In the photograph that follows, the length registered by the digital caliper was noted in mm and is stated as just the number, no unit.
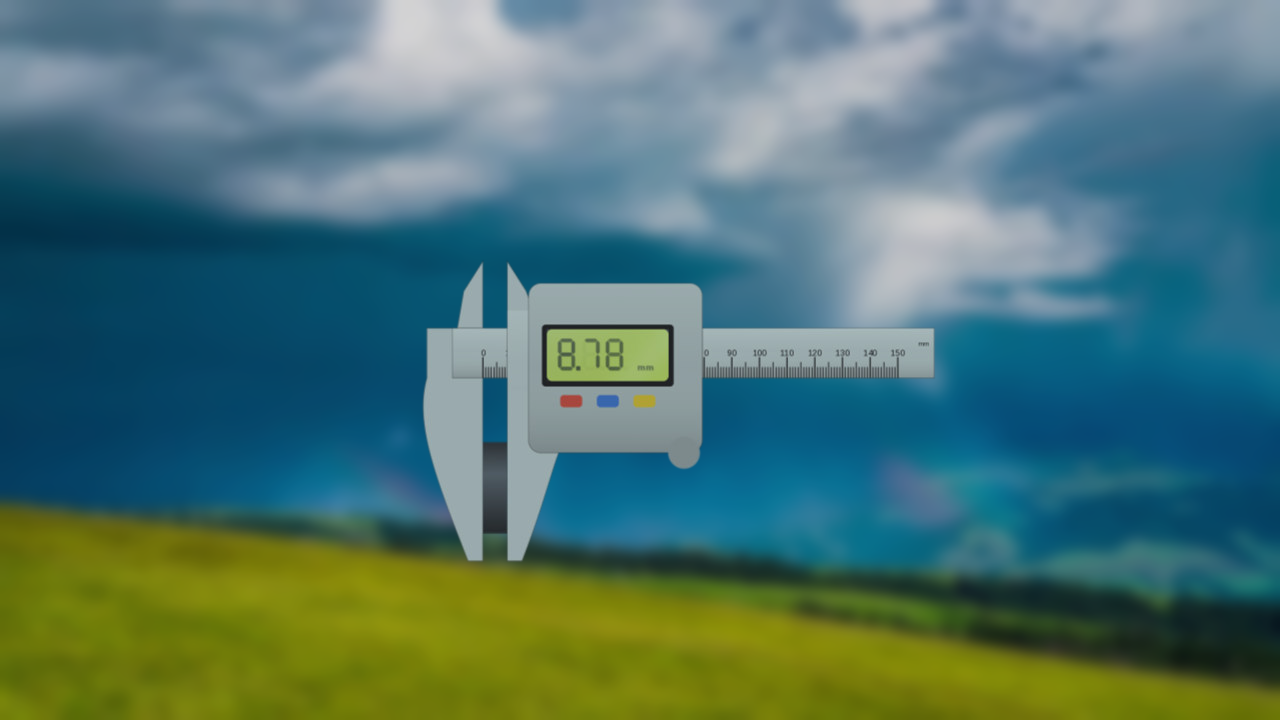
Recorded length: 8.78
